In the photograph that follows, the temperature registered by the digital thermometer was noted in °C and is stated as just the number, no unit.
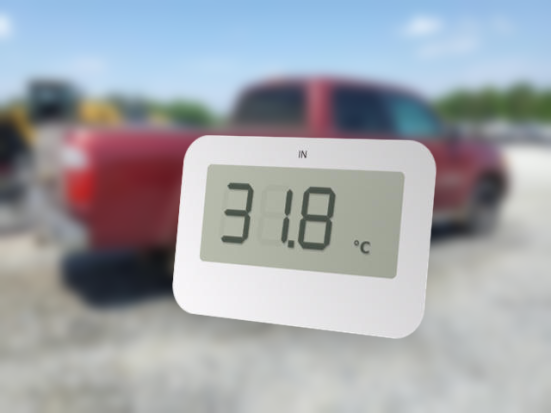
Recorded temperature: 31.8
